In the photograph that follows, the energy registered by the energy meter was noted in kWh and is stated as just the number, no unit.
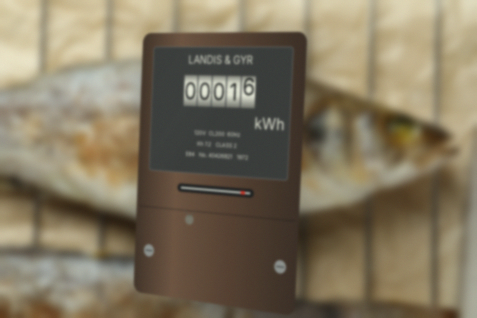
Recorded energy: 16
